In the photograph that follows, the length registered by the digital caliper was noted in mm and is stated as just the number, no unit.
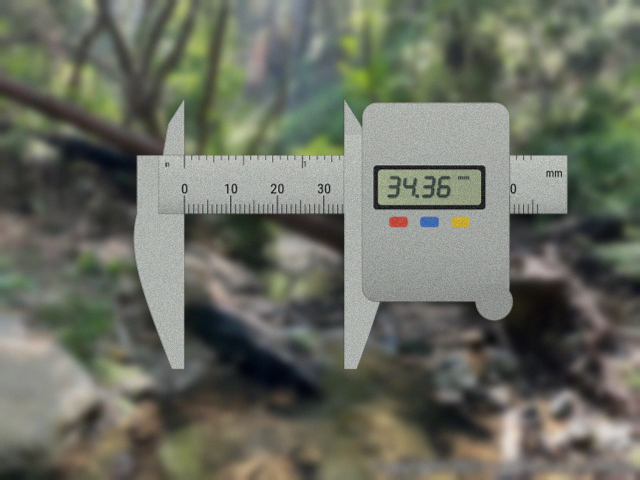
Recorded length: 34.36
